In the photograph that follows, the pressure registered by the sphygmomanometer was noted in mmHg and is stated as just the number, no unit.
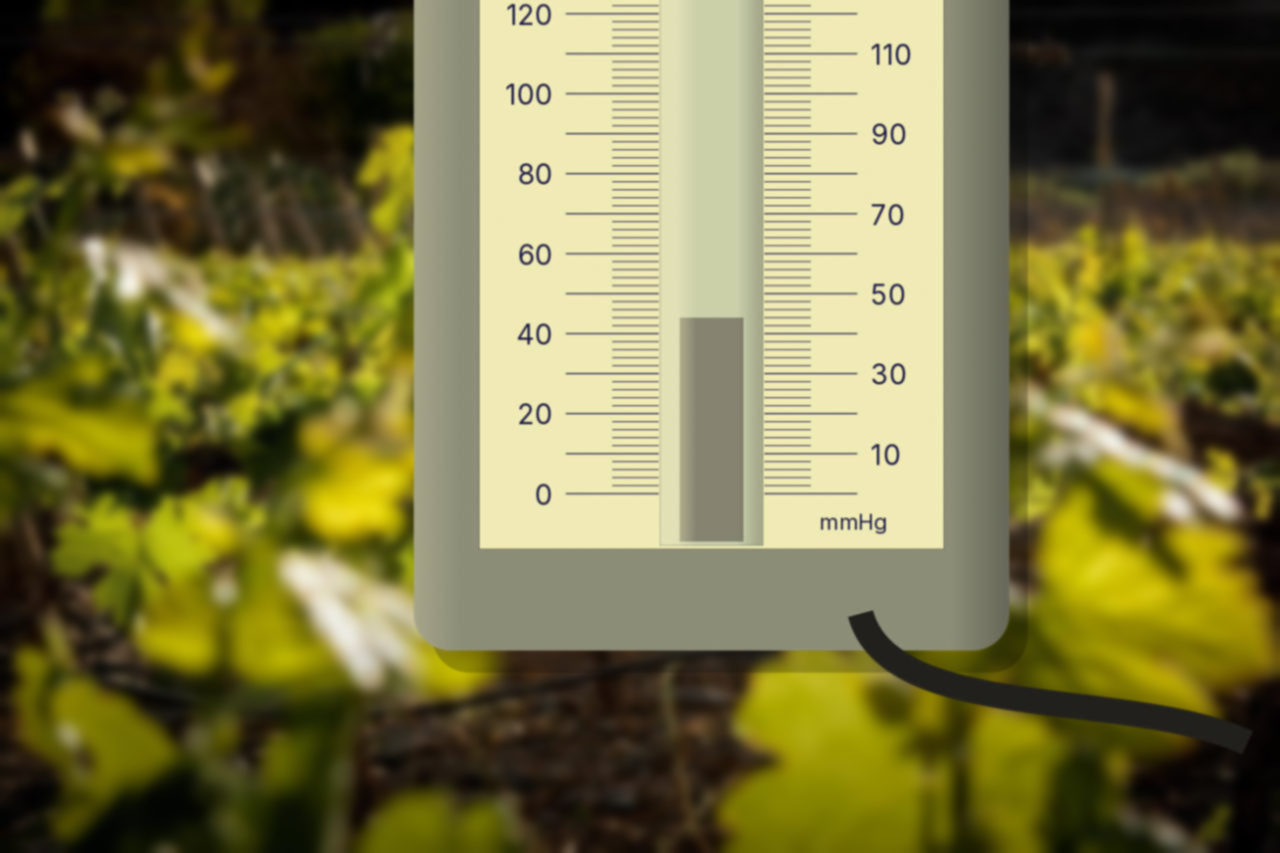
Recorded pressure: 44
